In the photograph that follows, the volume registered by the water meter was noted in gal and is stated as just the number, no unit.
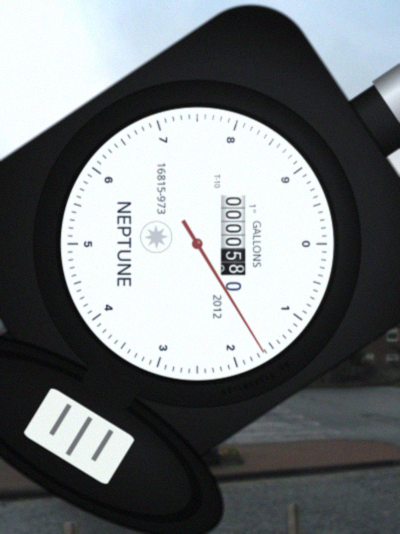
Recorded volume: 581.6
